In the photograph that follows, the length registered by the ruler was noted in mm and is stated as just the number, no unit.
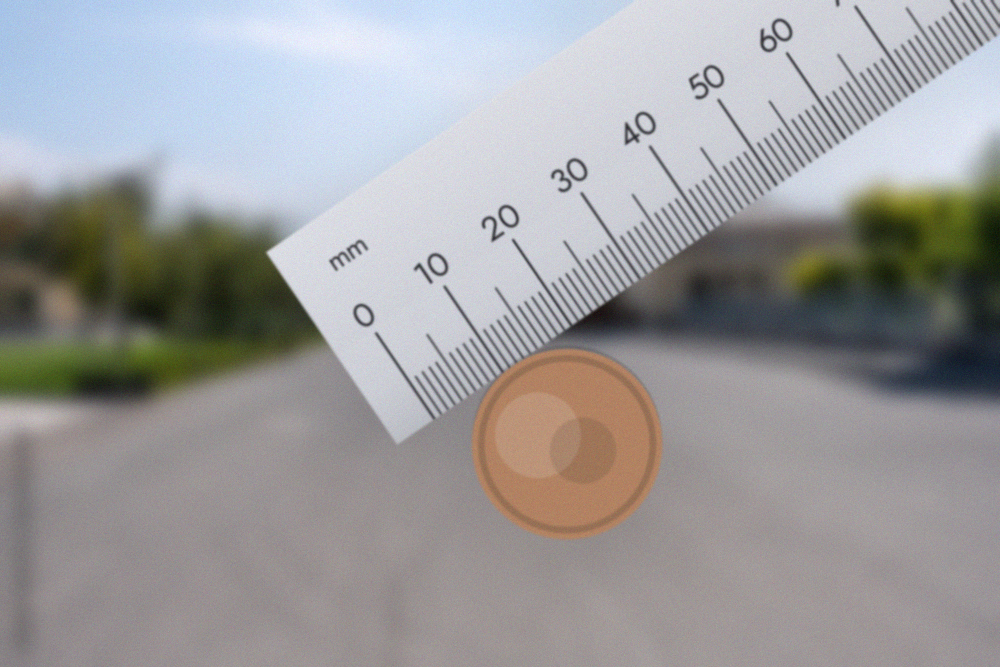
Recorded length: 23
